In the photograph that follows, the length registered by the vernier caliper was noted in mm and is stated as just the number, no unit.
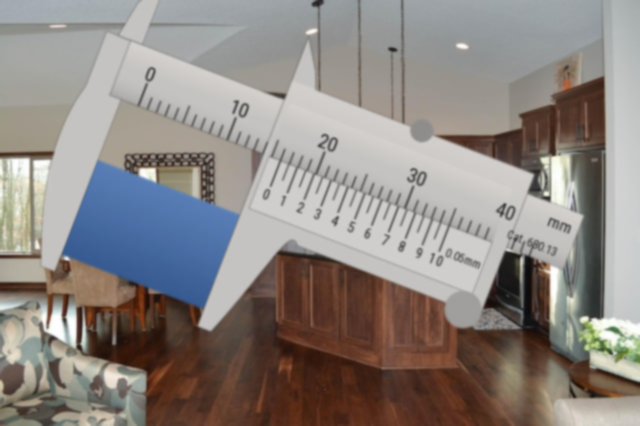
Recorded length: 16.0
